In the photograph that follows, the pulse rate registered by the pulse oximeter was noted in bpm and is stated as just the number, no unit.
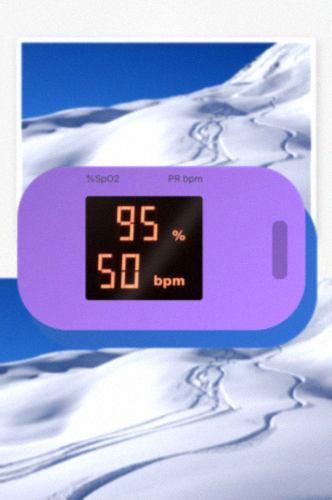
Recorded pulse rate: 50
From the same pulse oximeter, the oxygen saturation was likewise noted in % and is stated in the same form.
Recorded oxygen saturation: 95
